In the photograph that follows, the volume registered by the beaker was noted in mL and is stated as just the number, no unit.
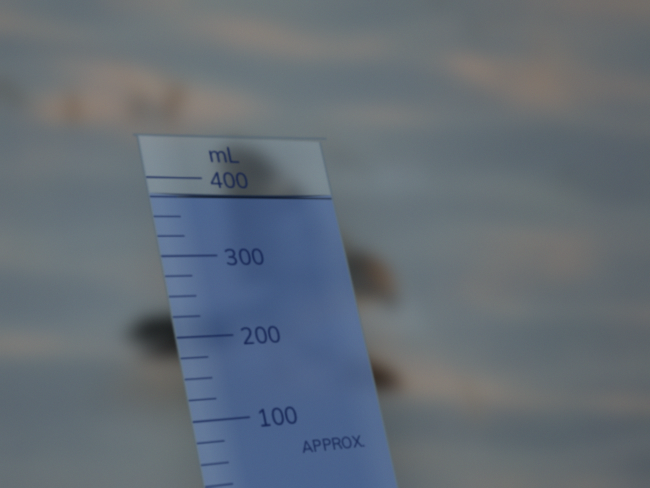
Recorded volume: 375
